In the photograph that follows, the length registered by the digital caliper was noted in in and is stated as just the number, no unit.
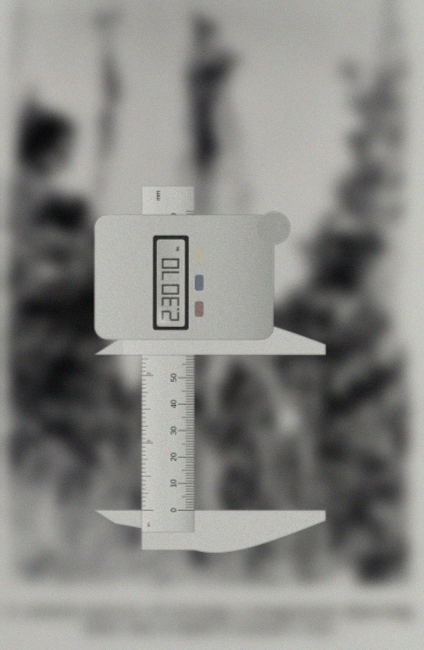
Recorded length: 2.3070
